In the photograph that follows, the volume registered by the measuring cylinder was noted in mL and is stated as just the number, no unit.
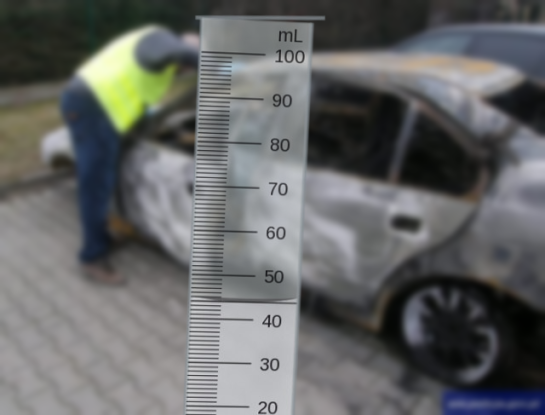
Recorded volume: 44
